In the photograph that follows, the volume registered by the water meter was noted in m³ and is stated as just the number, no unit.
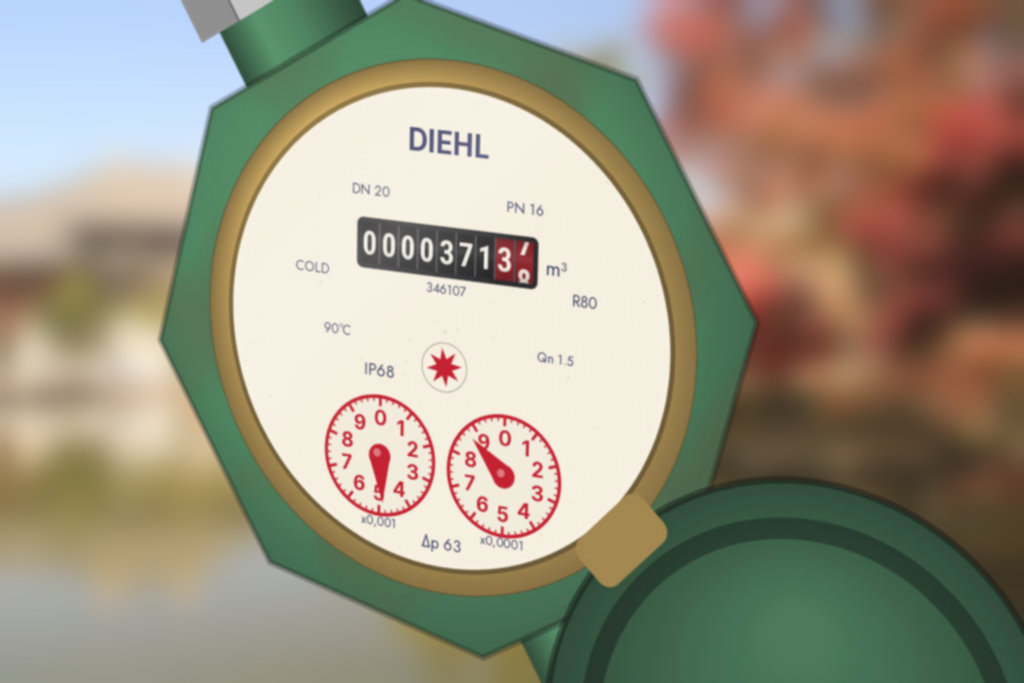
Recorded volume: 371.3748
